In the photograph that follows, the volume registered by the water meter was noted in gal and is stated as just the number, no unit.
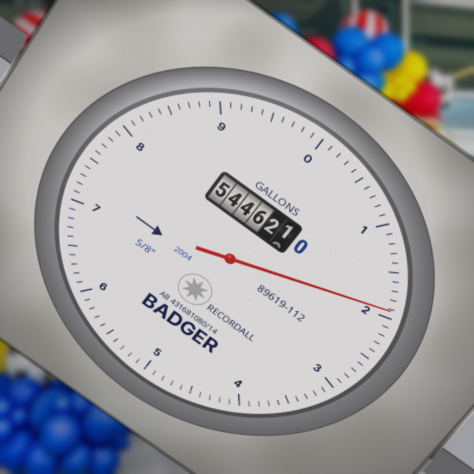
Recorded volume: 5446211.9
